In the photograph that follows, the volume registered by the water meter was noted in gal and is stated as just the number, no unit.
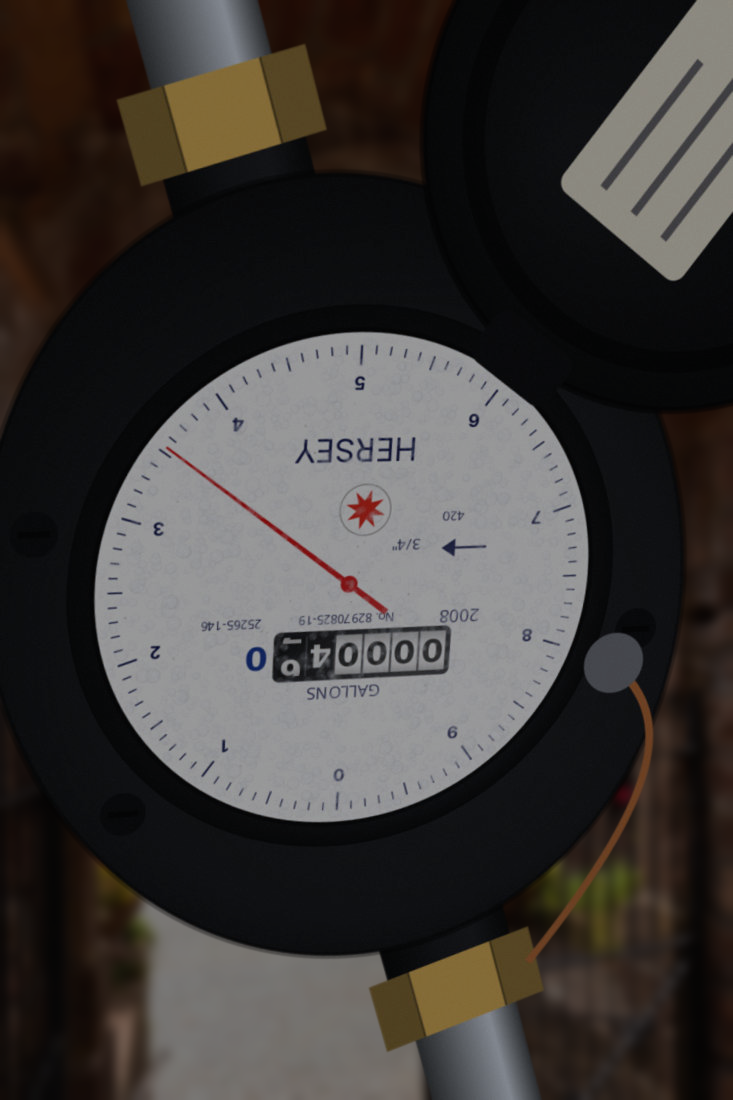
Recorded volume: 463.5
